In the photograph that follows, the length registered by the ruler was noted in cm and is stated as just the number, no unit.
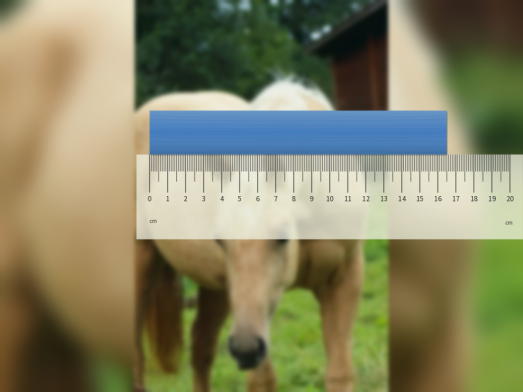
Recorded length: 16.5
